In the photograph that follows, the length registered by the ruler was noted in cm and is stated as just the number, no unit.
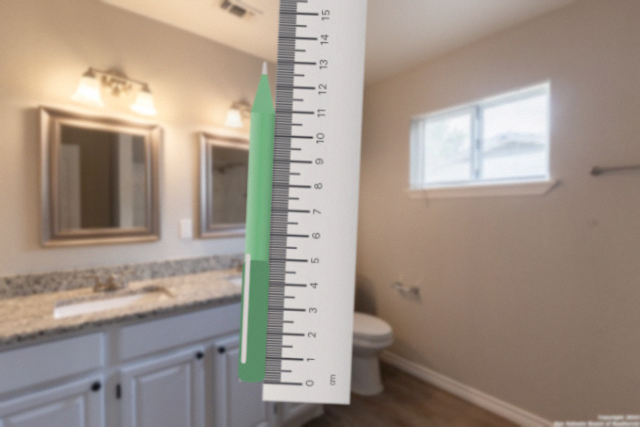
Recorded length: 13
